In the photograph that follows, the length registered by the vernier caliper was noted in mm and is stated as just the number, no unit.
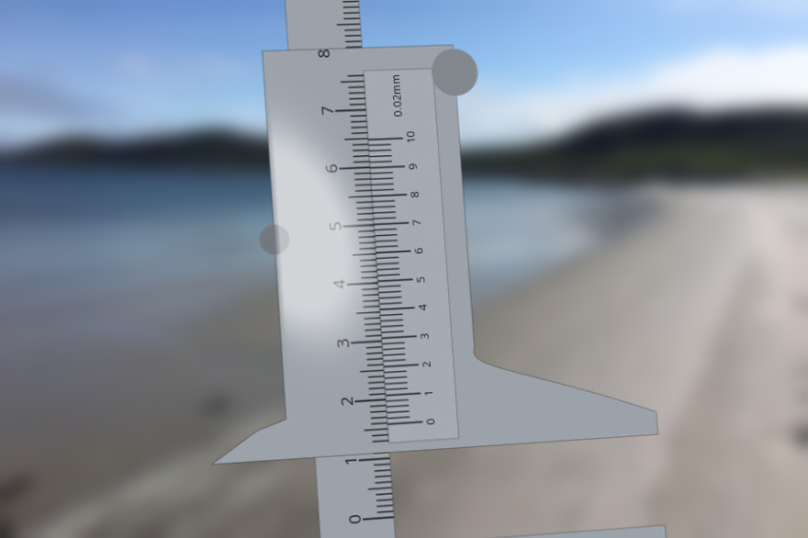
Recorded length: 15.8
